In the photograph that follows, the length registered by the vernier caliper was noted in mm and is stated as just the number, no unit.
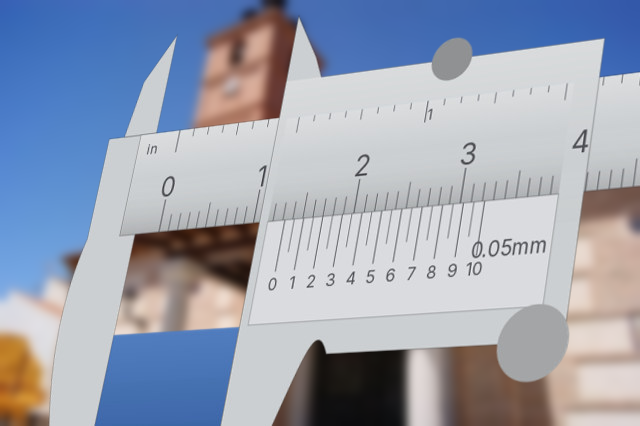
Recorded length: 13.2
